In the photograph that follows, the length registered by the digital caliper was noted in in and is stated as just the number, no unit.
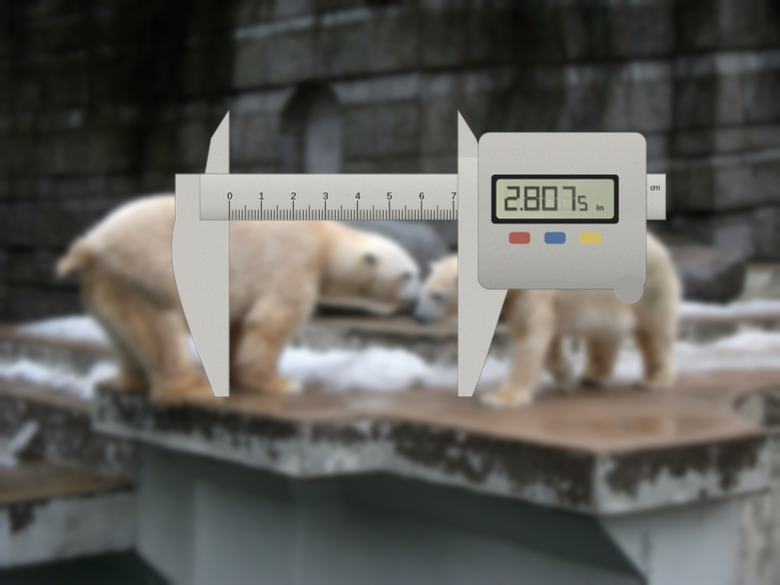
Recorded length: 2.8075
